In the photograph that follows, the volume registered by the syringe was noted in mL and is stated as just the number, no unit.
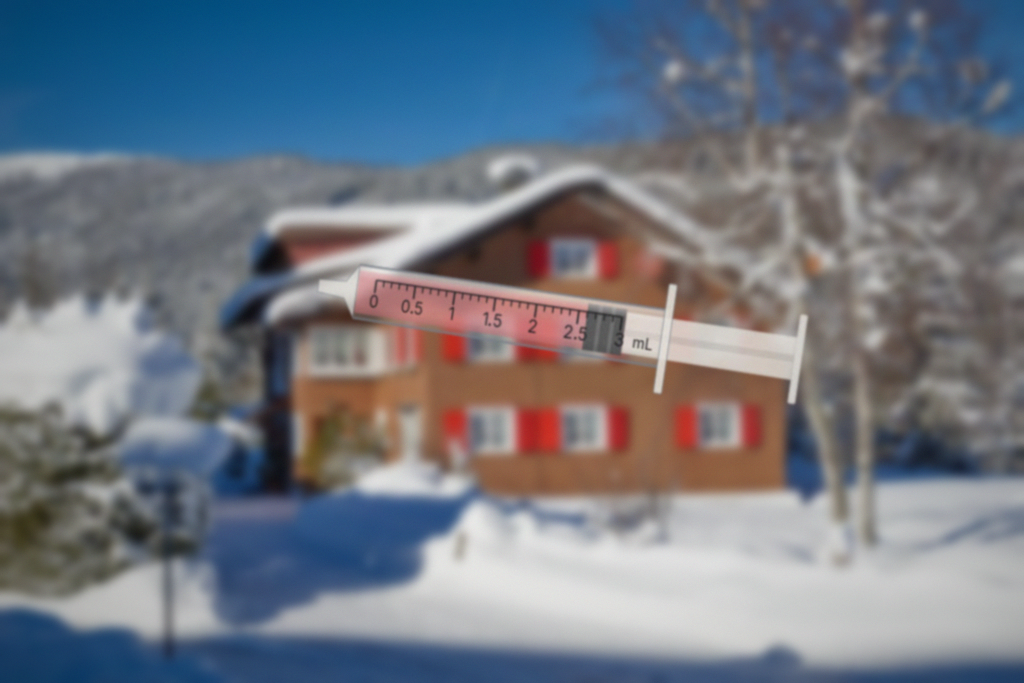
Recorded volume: 2.6
